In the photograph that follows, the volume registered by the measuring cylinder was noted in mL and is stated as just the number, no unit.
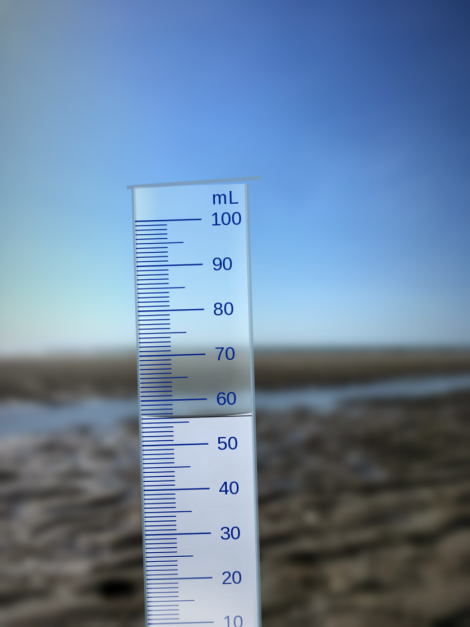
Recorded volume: 56
